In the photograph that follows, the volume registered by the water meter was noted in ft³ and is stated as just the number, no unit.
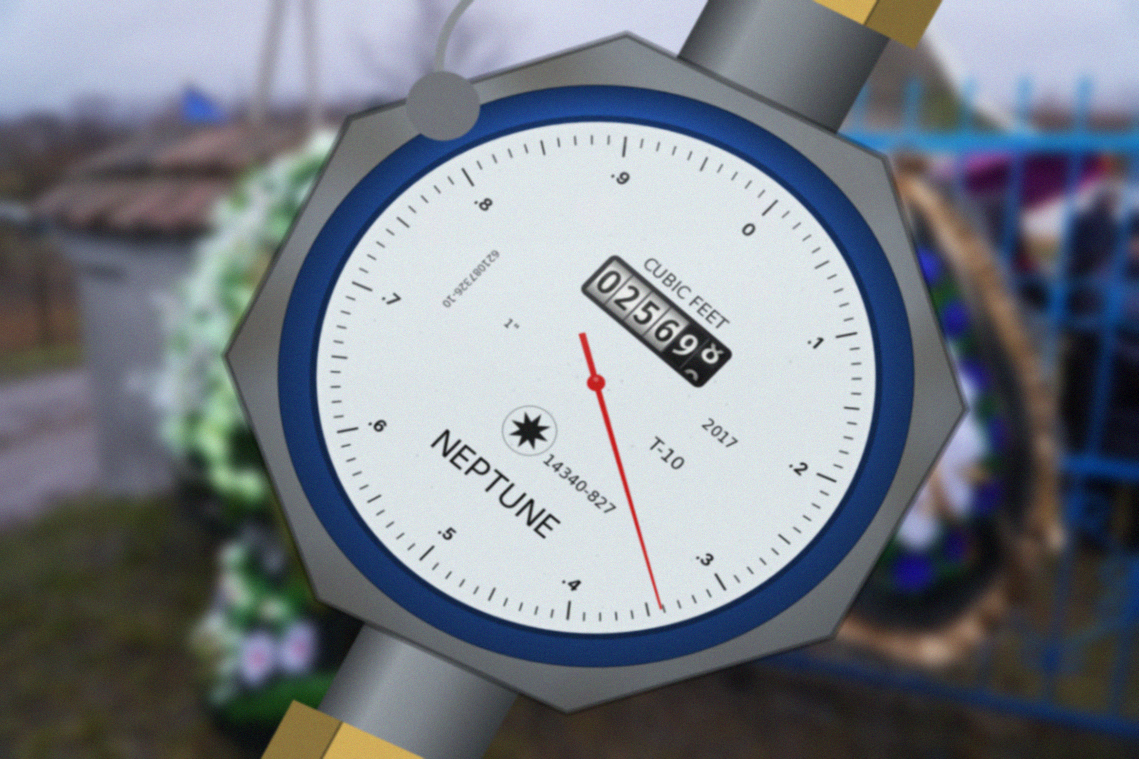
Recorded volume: 25698.34
